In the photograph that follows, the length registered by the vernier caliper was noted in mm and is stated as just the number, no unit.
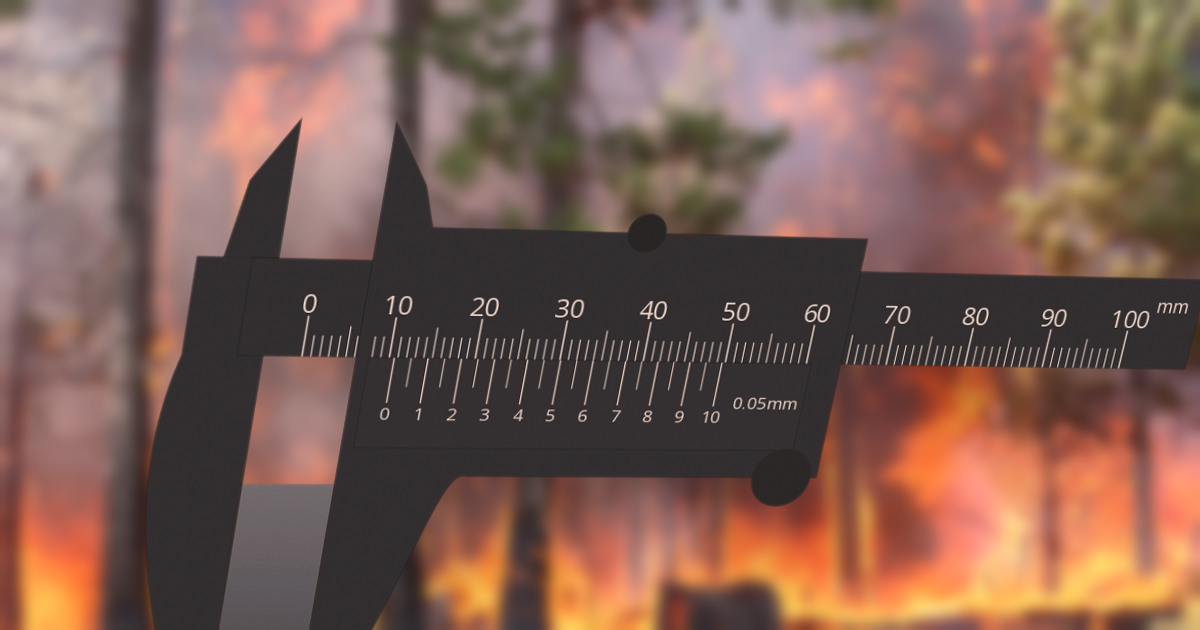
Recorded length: 10.6
